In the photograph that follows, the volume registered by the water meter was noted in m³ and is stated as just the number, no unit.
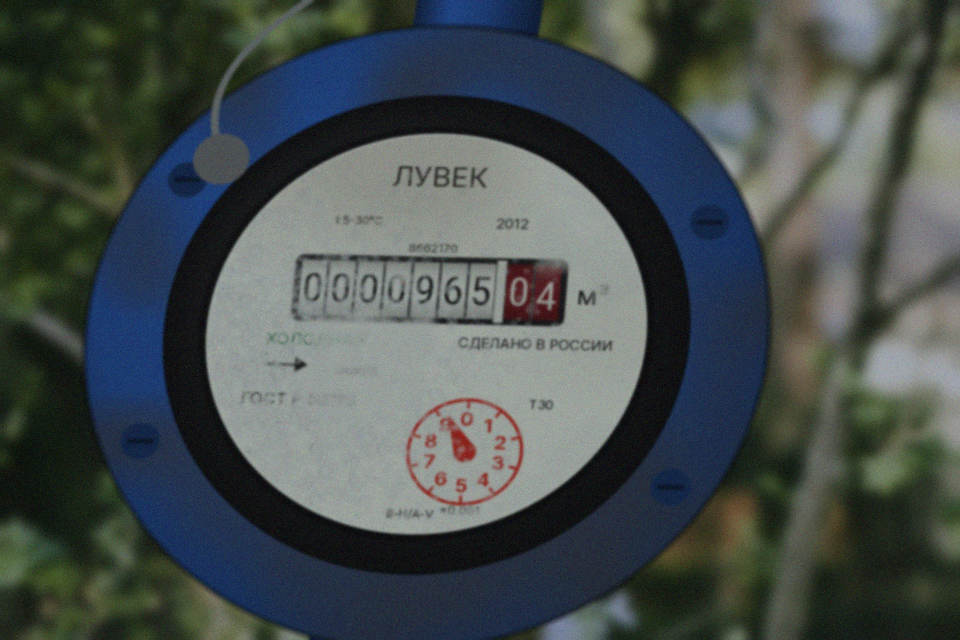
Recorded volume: 965.039
